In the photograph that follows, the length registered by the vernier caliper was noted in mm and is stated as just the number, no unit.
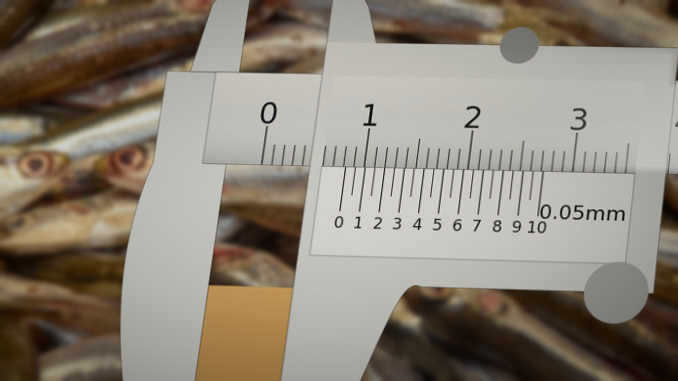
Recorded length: 8.2
